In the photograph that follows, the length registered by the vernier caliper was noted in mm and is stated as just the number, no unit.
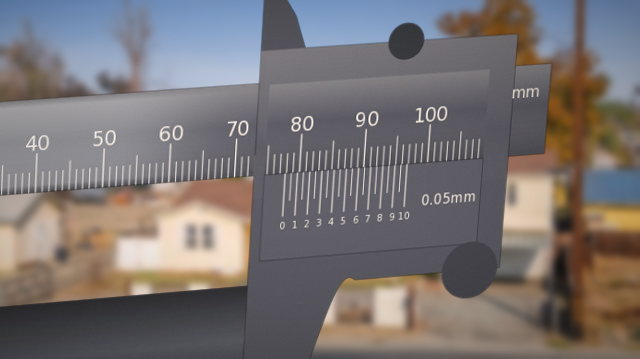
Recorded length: 77.8
